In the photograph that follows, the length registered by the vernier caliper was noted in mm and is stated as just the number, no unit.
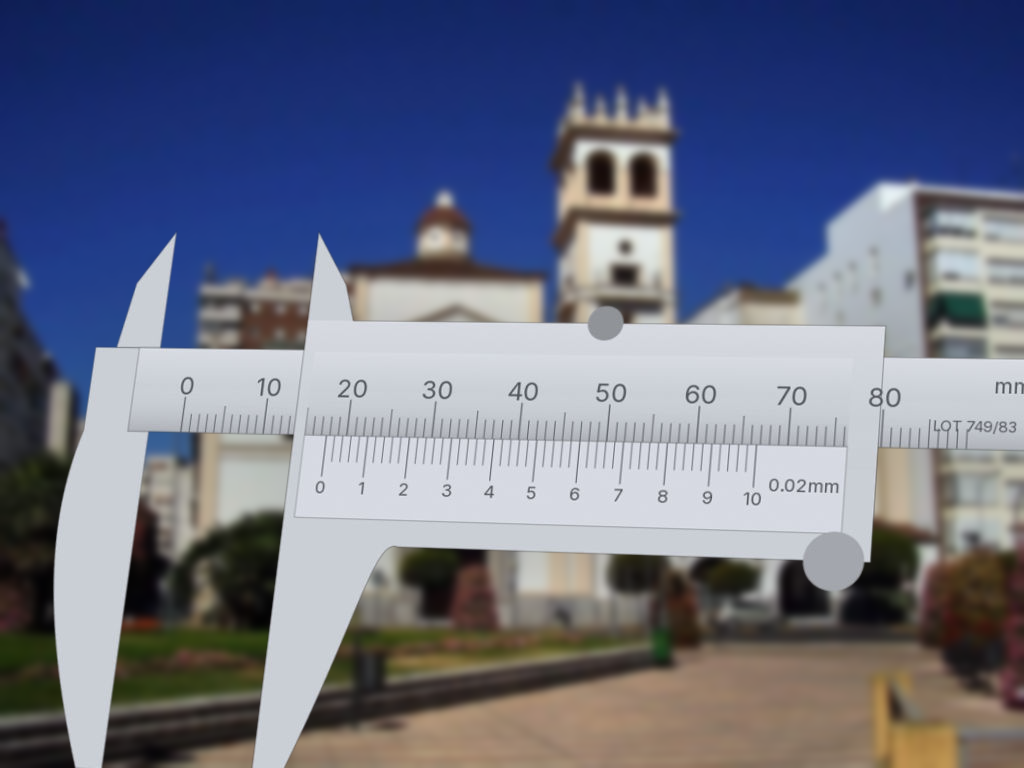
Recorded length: 17.6
